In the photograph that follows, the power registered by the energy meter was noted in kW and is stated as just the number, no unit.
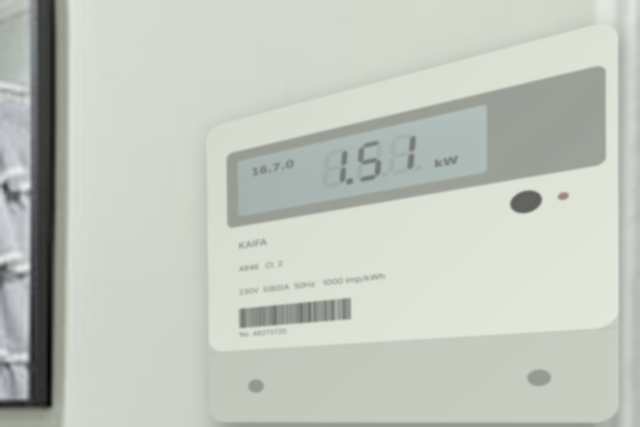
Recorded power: 1.51
